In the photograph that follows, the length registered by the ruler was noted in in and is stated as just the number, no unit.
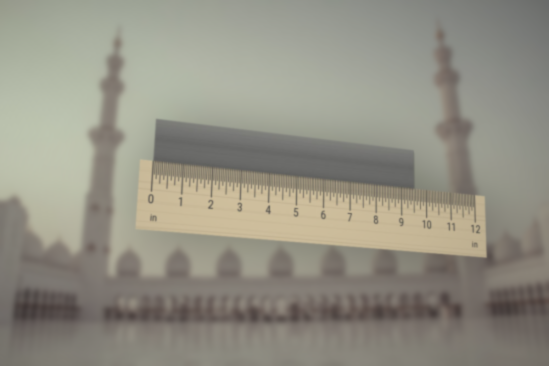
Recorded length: 9.5
